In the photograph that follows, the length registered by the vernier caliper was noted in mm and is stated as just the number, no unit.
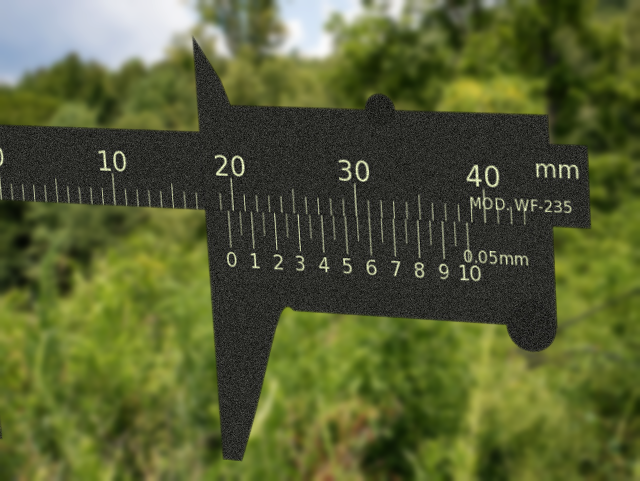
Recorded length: 19.6
